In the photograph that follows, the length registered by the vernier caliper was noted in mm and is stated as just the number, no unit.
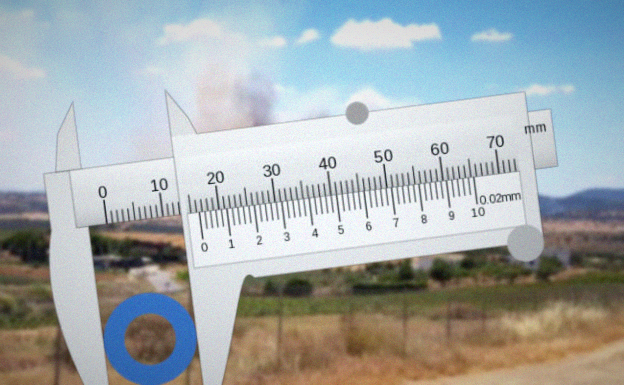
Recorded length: 16.5
